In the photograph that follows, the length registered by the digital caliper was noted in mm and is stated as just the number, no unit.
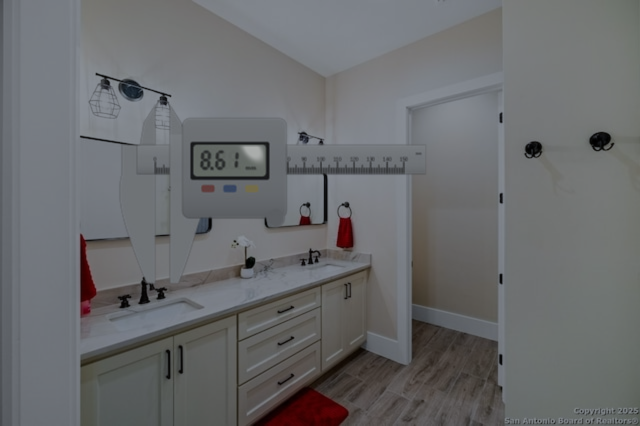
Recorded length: 8.61
